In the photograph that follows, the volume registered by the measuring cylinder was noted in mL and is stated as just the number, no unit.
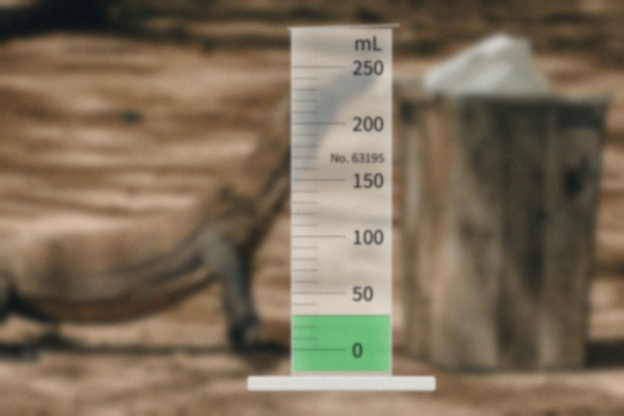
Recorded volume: 30
